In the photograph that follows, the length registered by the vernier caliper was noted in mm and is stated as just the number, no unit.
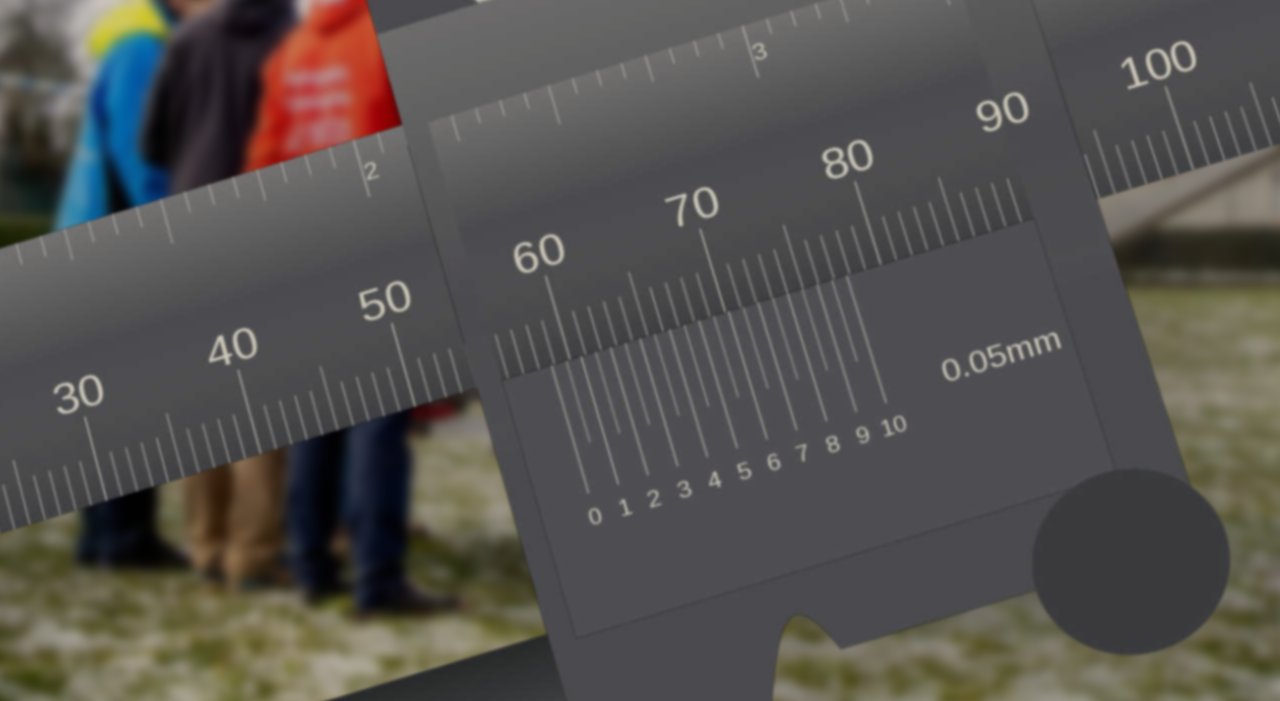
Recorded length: 58.8
